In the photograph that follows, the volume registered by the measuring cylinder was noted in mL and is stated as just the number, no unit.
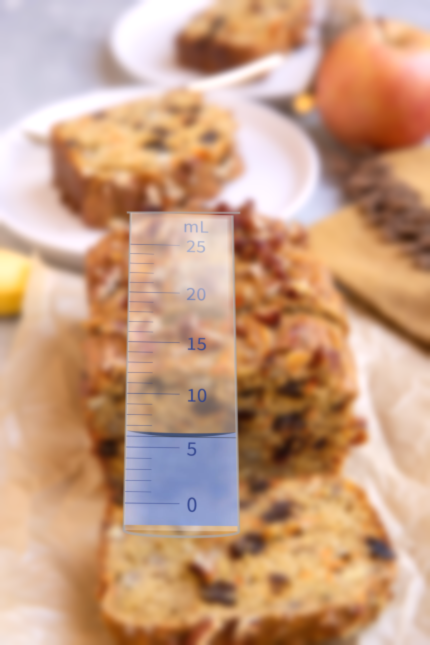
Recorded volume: 6
